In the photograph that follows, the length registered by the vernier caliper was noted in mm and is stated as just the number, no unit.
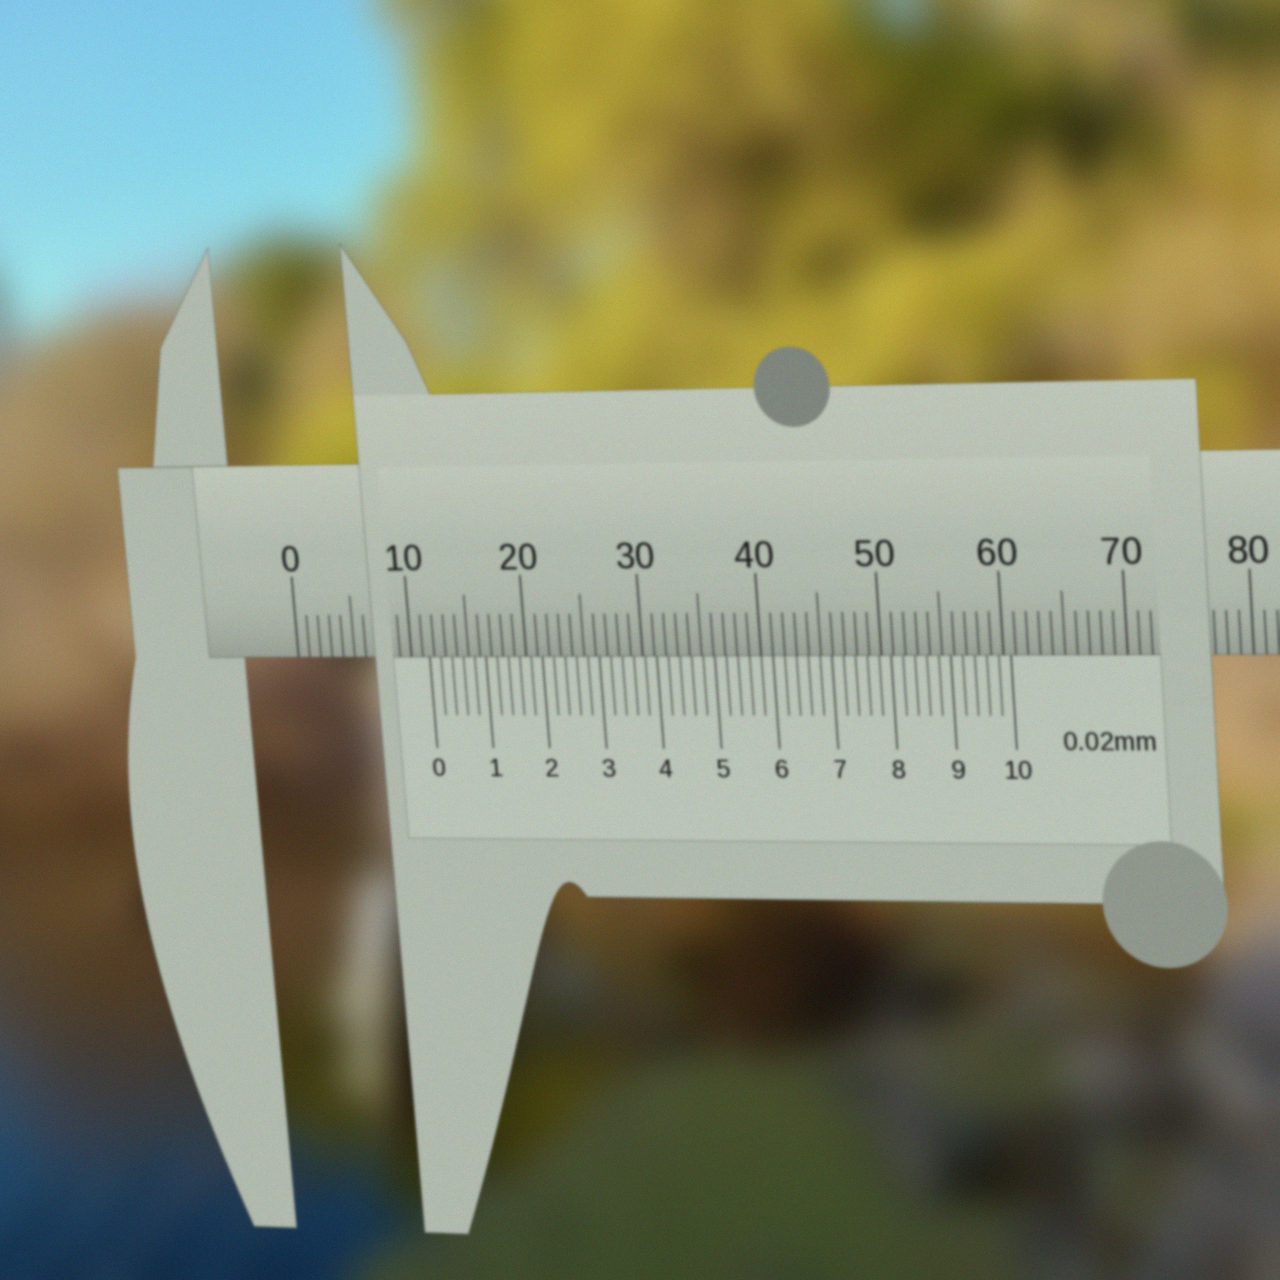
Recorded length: 11.6
